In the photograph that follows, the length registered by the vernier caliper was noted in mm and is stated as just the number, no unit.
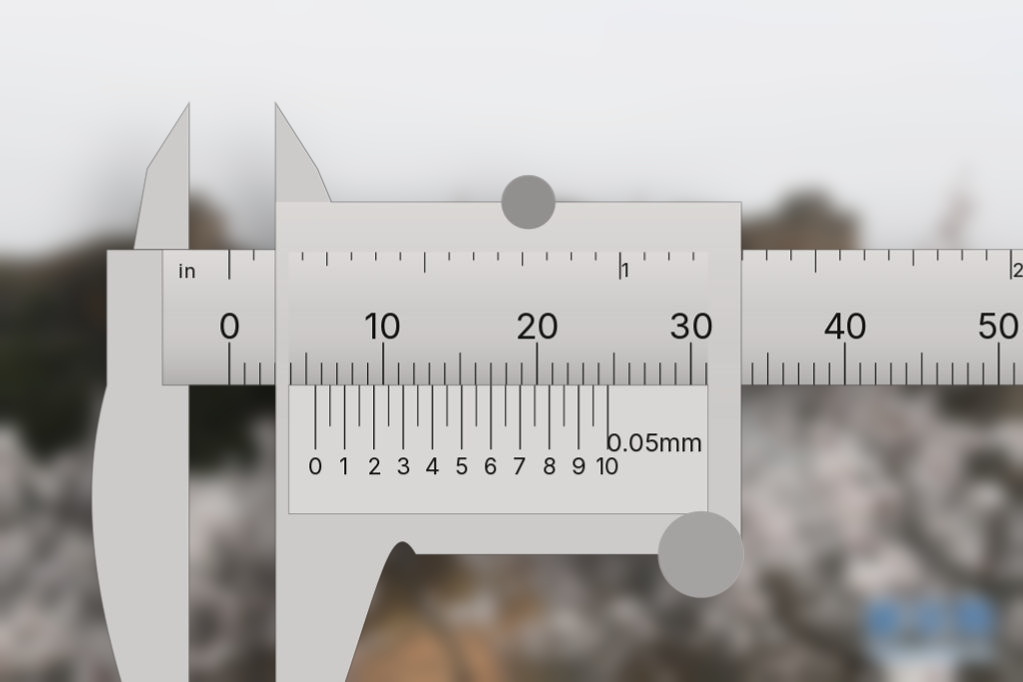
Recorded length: 5.6
